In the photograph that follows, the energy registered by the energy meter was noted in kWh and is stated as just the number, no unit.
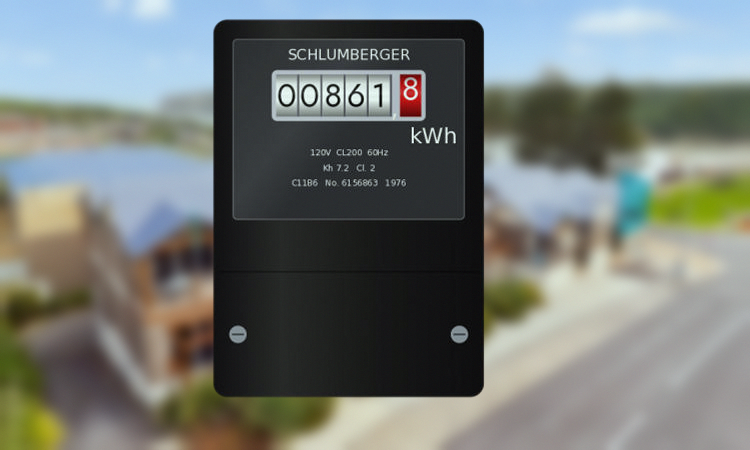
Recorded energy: 861.8
